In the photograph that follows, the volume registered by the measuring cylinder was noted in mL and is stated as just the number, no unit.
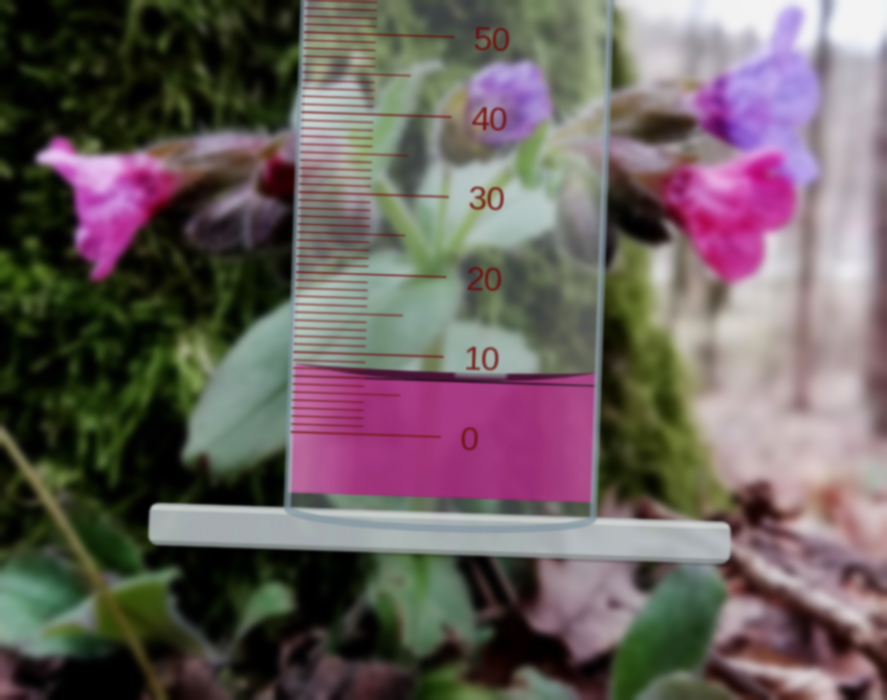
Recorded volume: 7
